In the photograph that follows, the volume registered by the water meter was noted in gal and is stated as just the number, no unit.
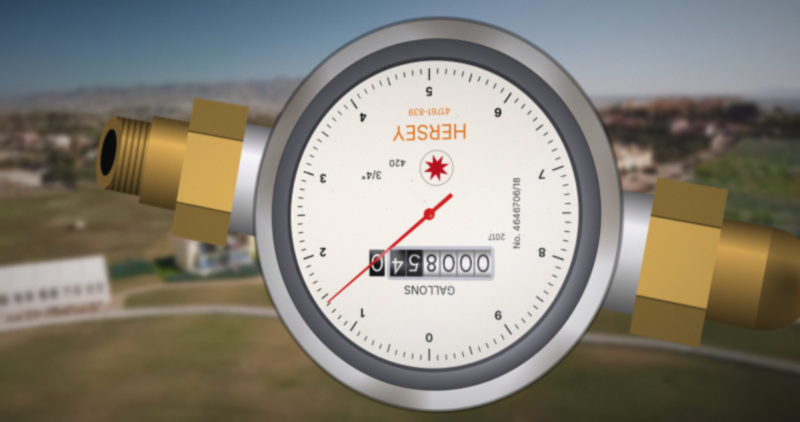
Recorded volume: 8541.4
